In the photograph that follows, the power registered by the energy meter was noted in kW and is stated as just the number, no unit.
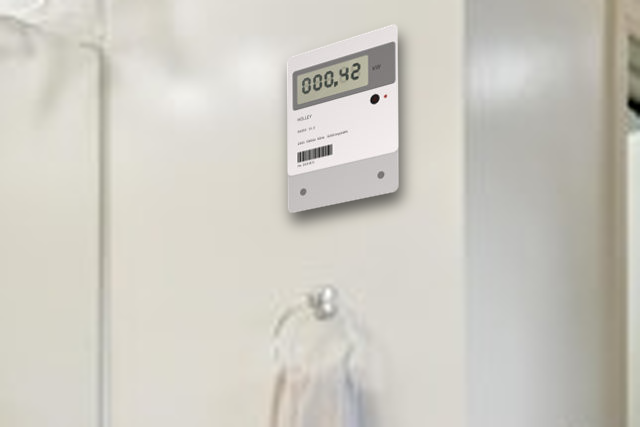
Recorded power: 0.42
